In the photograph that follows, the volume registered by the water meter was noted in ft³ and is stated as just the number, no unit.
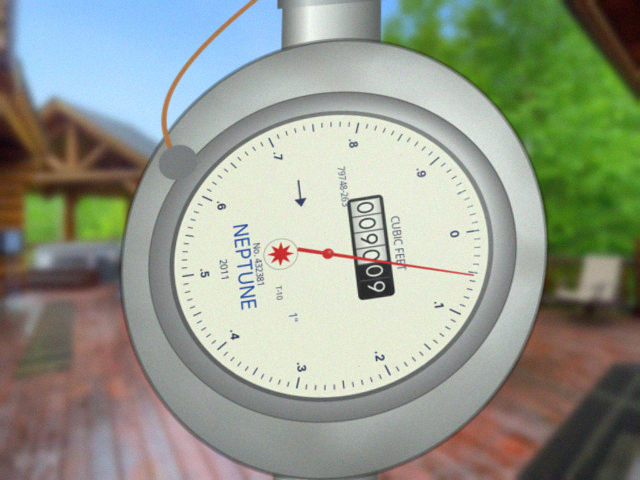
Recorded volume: 9009.05
